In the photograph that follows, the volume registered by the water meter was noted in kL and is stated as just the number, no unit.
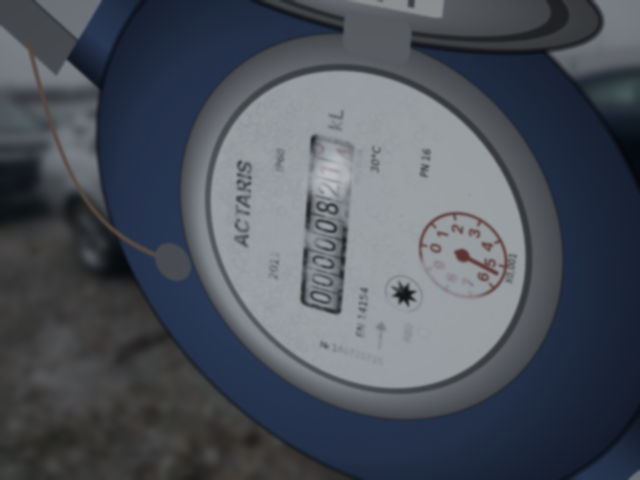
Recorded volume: 82.135
